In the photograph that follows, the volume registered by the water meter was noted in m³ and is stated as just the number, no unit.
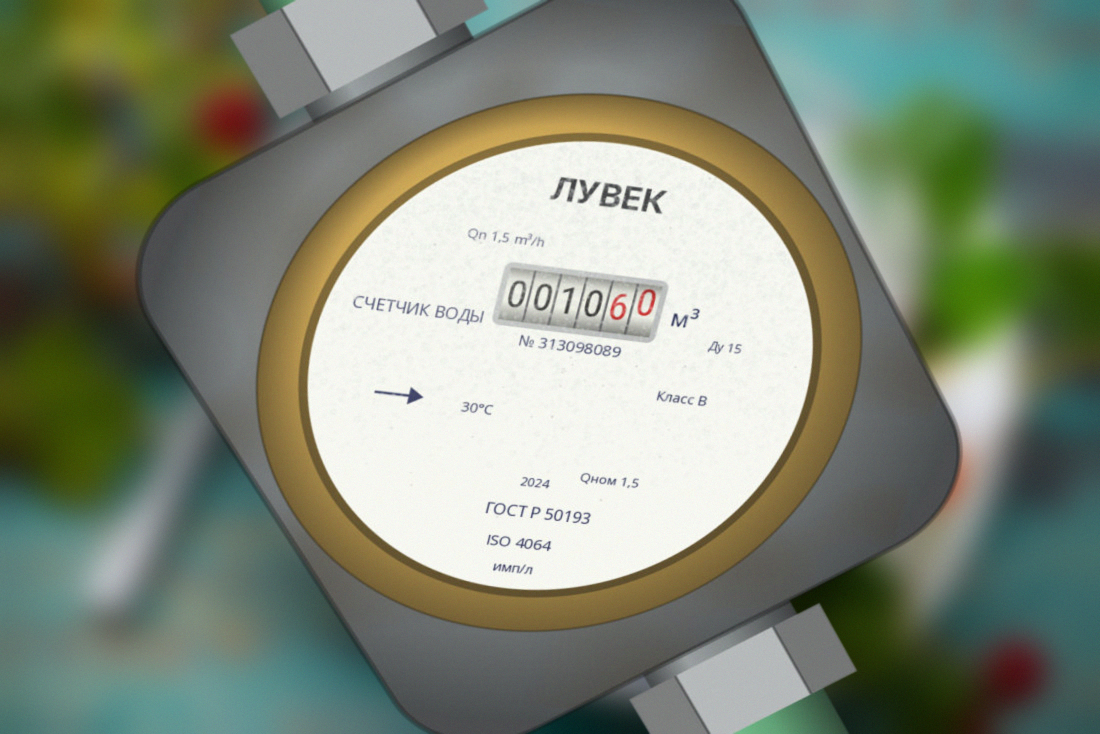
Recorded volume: 10.60
